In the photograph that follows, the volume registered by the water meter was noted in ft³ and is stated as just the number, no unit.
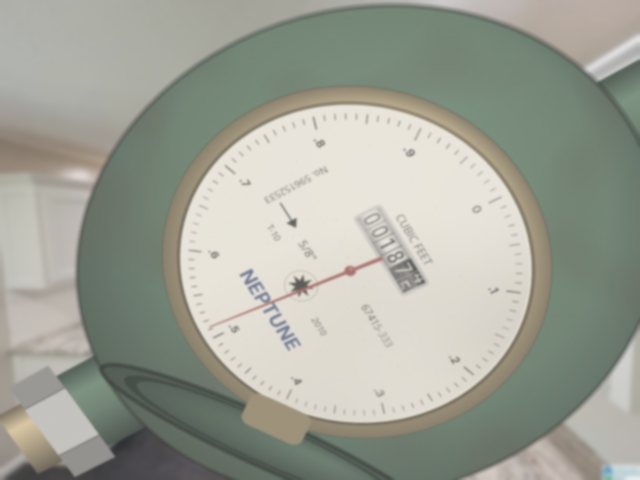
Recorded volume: 1874.51
